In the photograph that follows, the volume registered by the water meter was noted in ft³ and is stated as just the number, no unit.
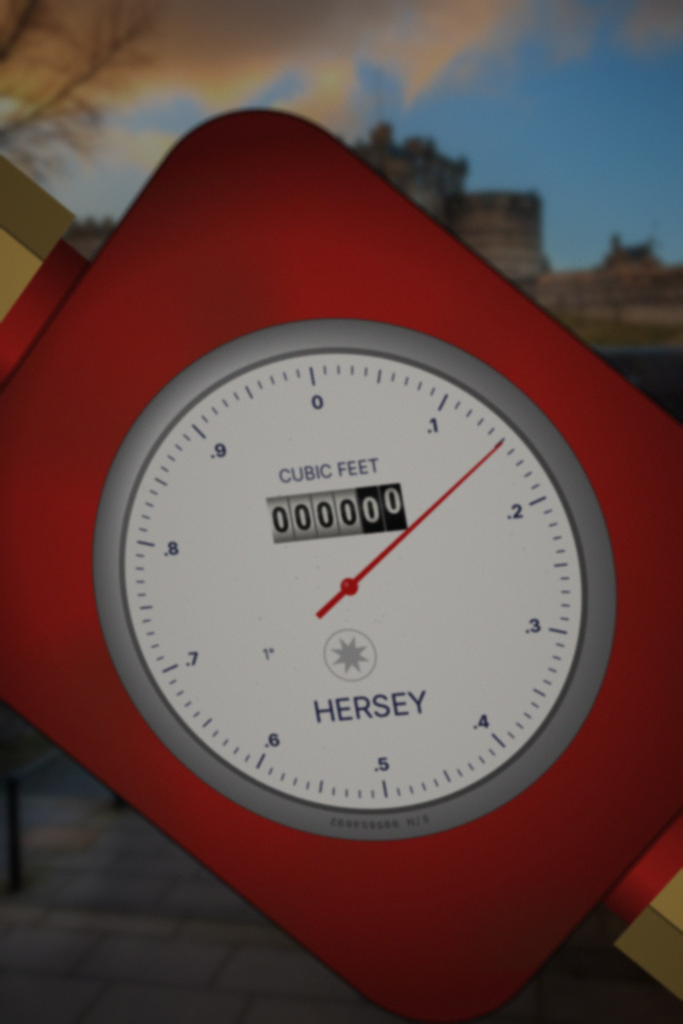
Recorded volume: 0.15
